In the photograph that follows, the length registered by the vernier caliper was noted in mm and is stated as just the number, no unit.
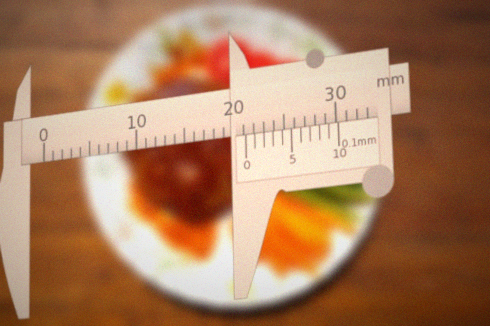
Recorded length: 21.2
